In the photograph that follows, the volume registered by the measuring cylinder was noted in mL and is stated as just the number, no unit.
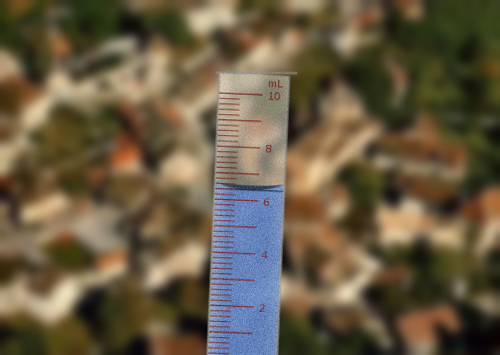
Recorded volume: 6.4
